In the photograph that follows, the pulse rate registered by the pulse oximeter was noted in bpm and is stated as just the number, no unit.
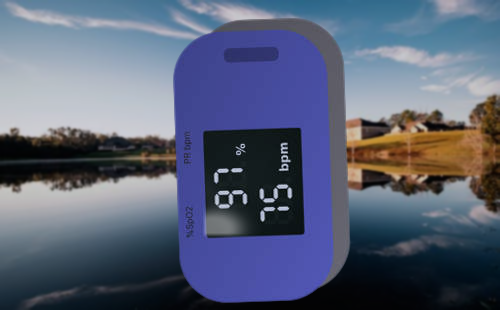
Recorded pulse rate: 75
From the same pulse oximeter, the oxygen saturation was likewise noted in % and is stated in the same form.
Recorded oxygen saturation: 97
